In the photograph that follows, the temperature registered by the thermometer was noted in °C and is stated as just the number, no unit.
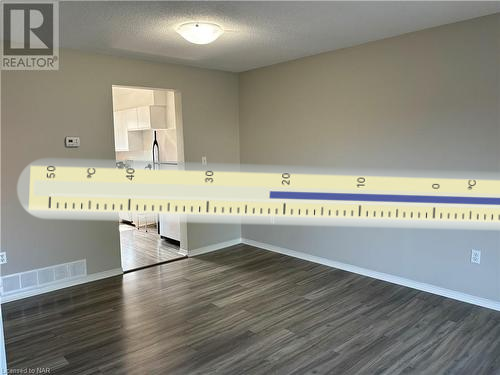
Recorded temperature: 22
